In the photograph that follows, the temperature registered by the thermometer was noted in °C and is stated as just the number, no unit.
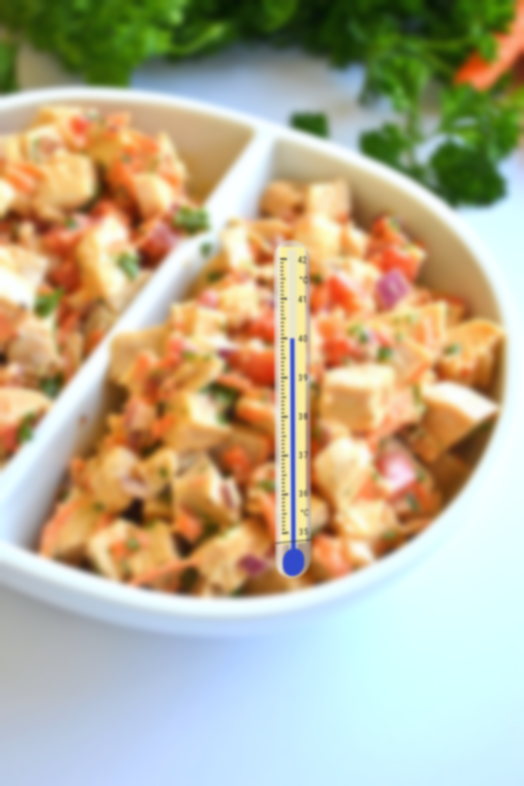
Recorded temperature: 40
